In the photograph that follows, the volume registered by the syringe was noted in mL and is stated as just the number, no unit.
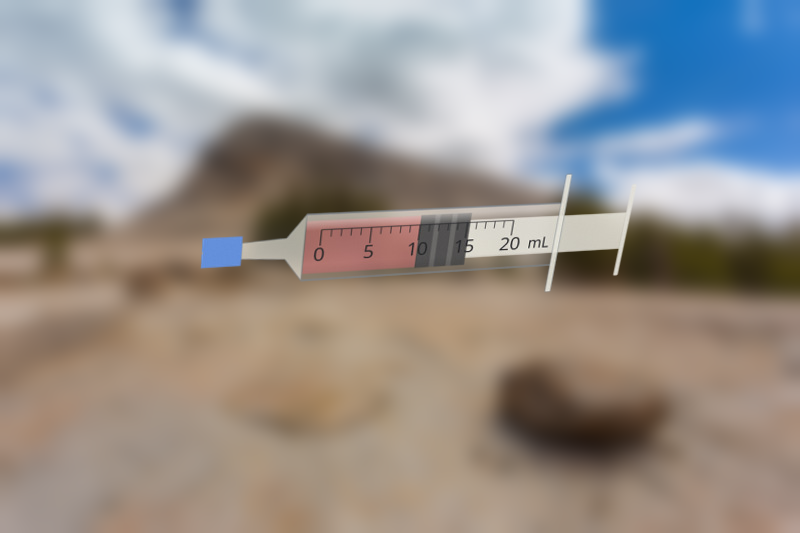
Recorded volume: 10
